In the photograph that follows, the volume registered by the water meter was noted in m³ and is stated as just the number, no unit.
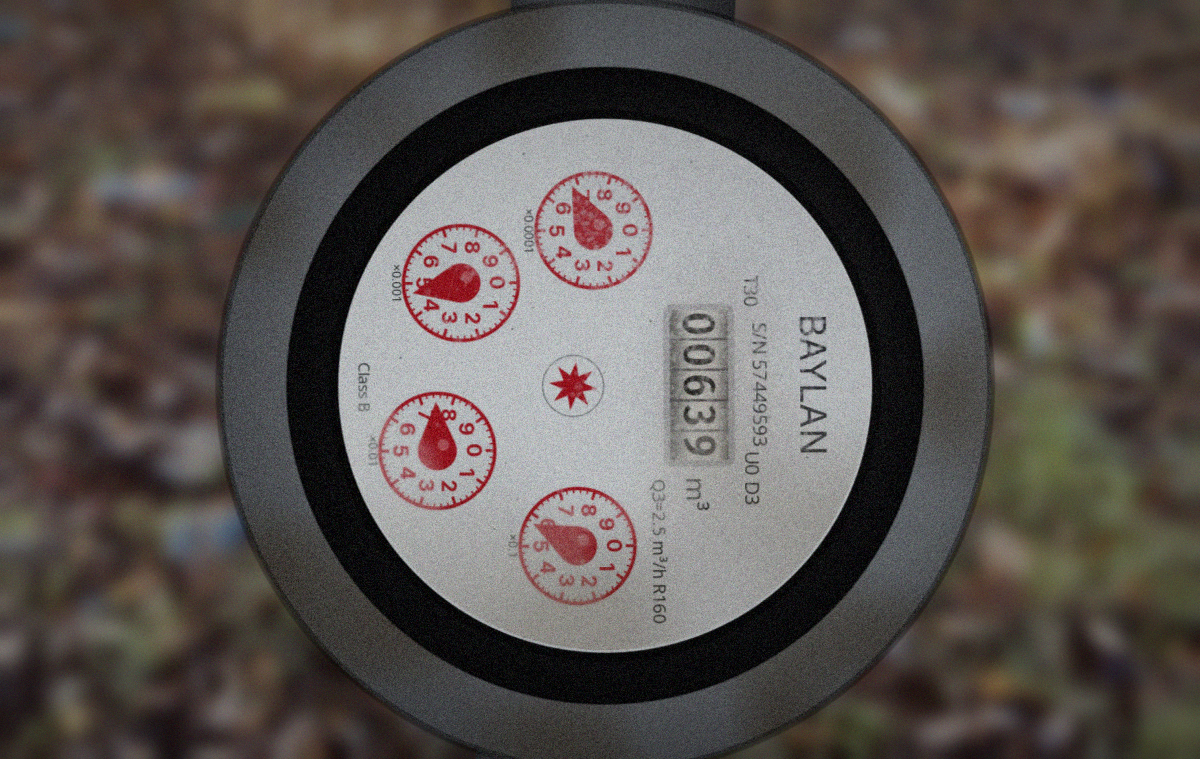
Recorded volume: 639.5746
